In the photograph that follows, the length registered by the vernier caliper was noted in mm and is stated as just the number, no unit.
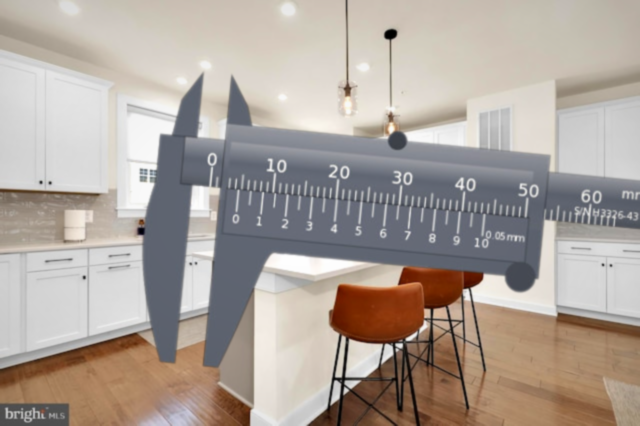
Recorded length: 4.5
